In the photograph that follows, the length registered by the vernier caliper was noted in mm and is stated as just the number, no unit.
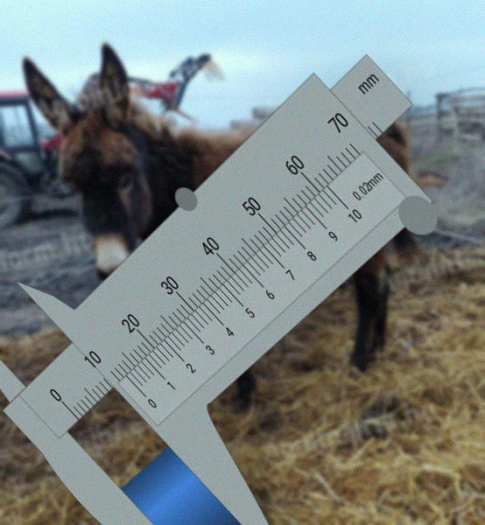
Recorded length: 12.6
